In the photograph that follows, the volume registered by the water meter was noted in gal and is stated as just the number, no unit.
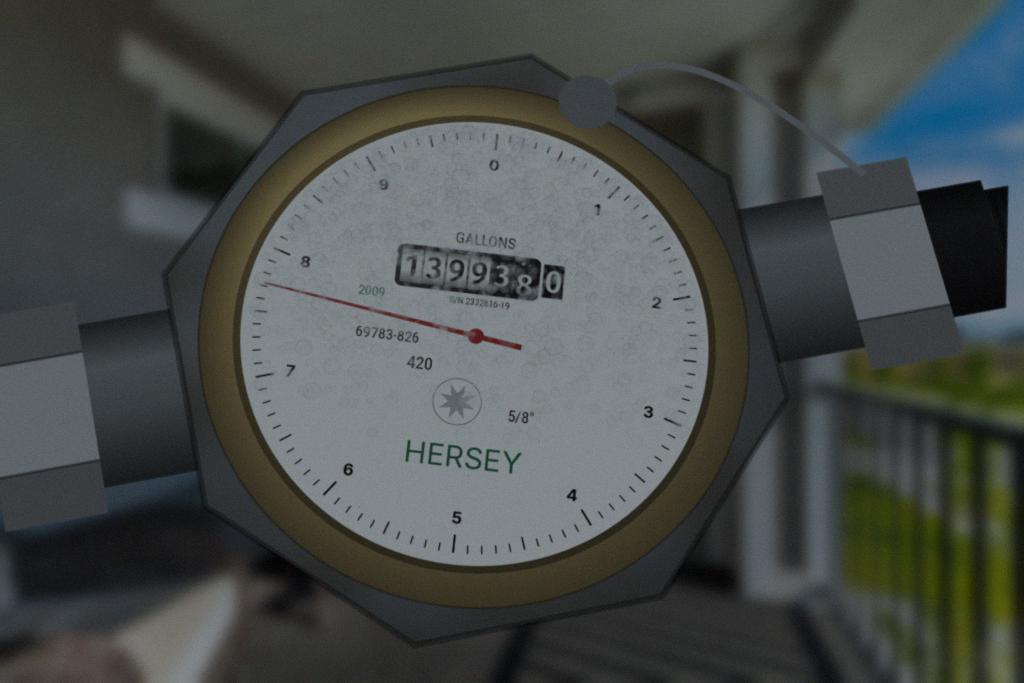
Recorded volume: 1399377.7
